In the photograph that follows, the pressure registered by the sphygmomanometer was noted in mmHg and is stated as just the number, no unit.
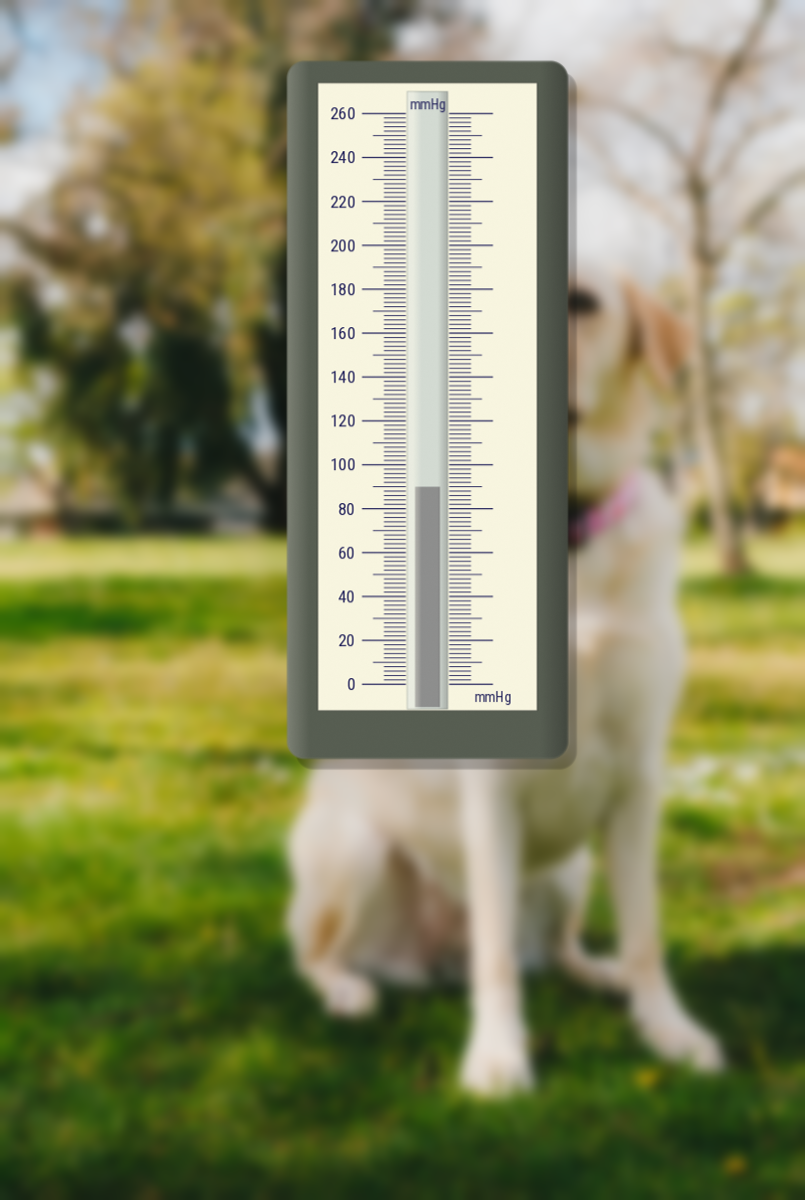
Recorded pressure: 90
